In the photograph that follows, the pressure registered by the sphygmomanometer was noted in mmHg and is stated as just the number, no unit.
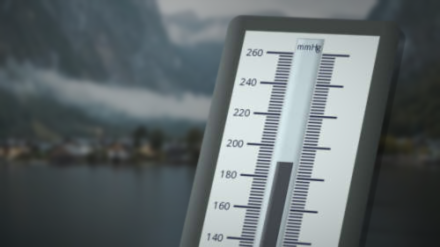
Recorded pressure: 190
